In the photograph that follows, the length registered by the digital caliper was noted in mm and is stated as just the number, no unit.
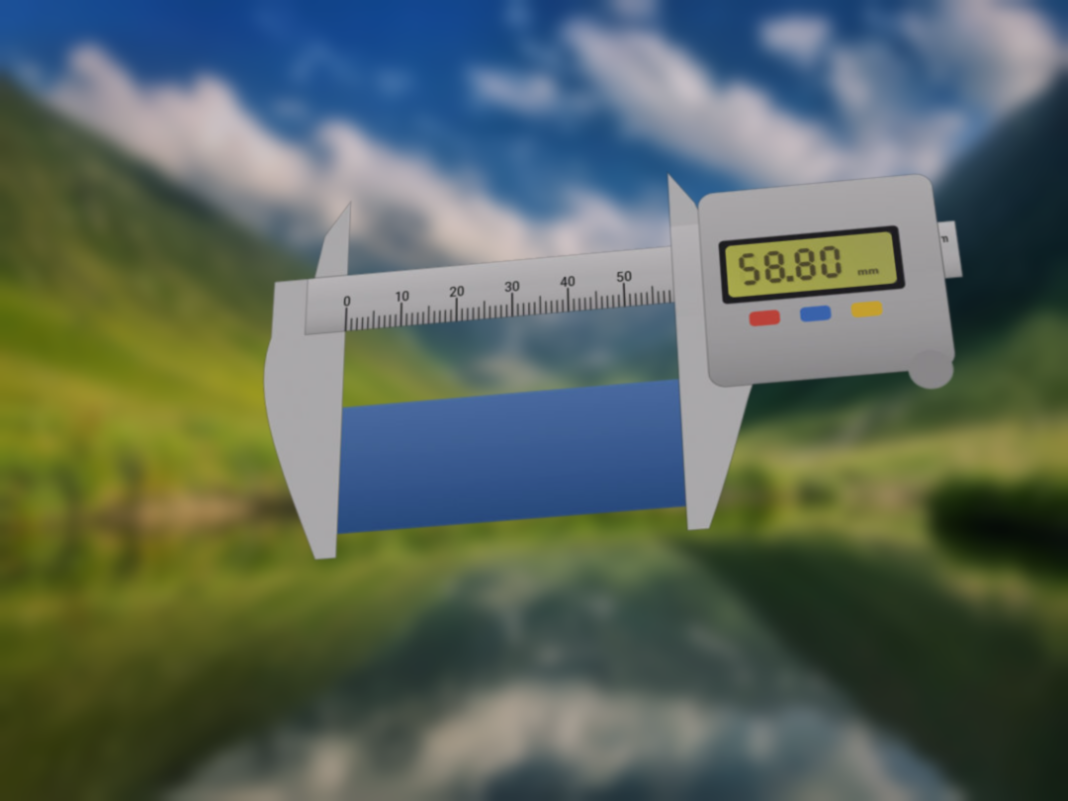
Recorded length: 58.80
